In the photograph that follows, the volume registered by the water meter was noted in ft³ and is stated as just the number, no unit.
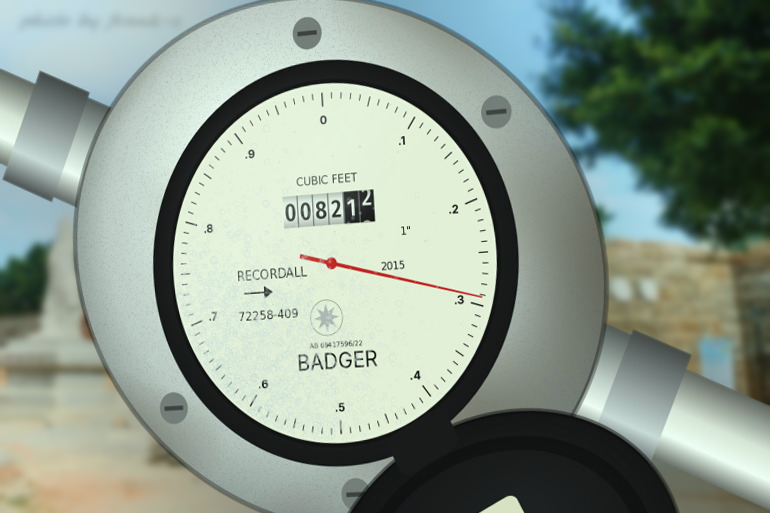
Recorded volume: 8212.29
